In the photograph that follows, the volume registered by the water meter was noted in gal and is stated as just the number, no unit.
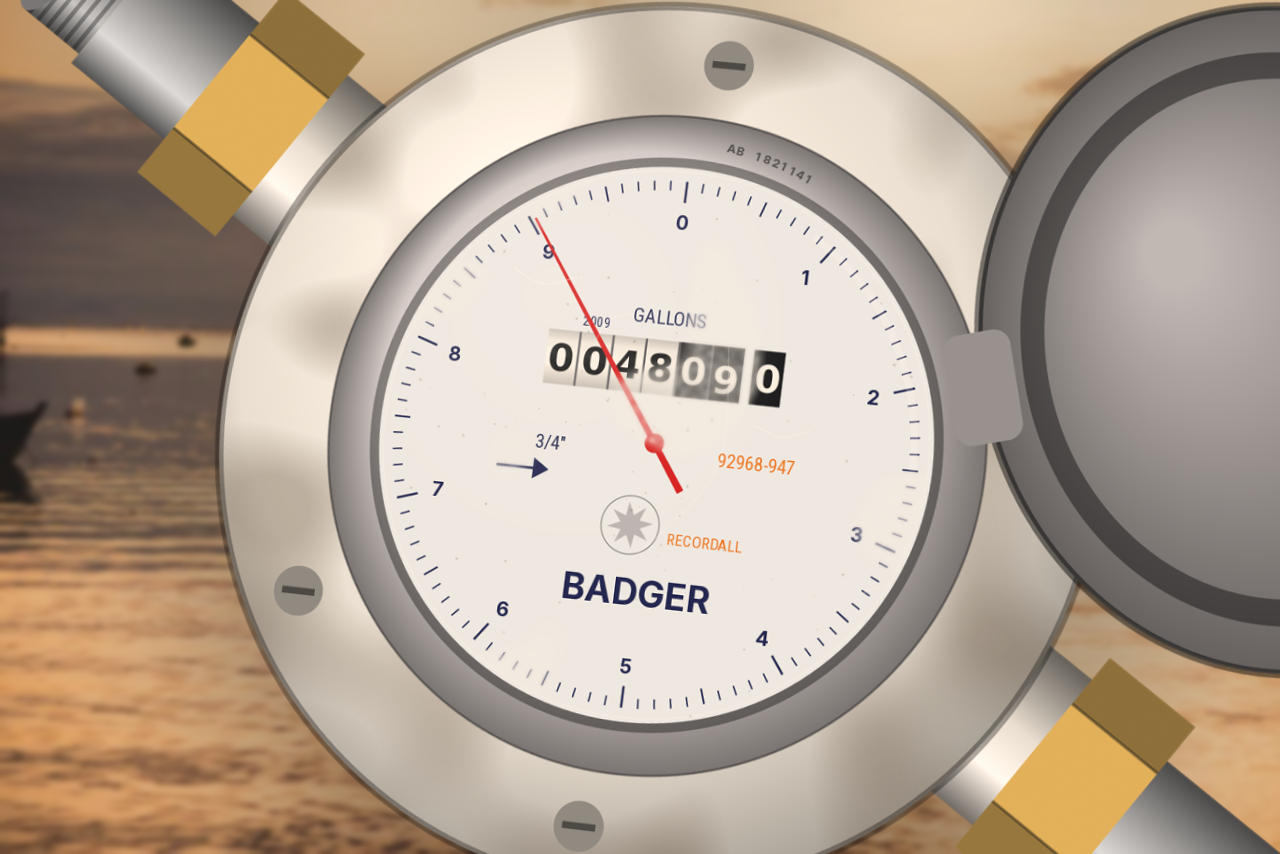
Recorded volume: 48089.0
